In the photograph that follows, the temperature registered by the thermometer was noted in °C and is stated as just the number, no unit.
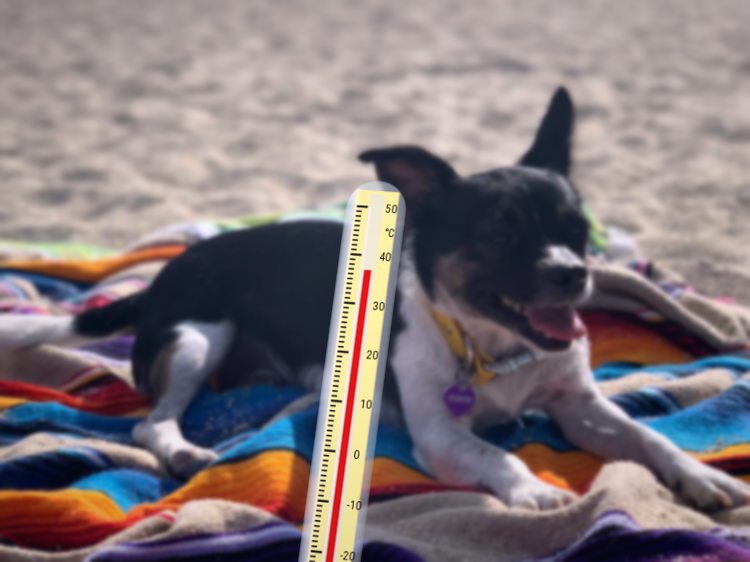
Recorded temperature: 37
